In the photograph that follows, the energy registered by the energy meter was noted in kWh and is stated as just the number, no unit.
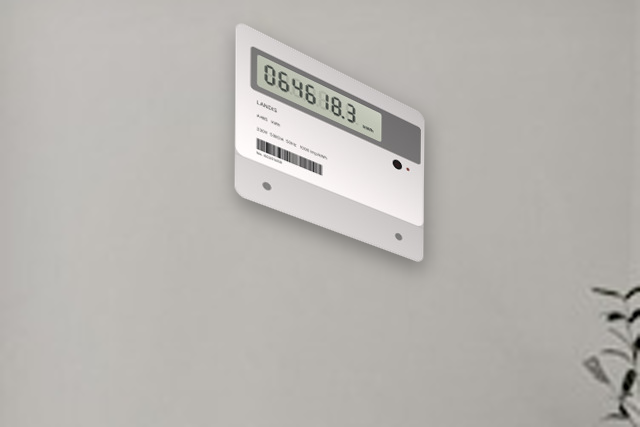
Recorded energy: 64618.3
